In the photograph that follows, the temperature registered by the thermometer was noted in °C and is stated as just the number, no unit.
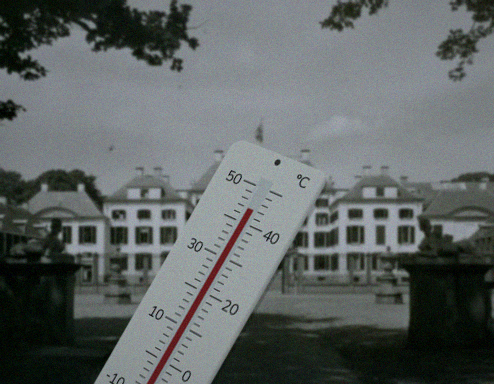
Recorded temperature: 44
